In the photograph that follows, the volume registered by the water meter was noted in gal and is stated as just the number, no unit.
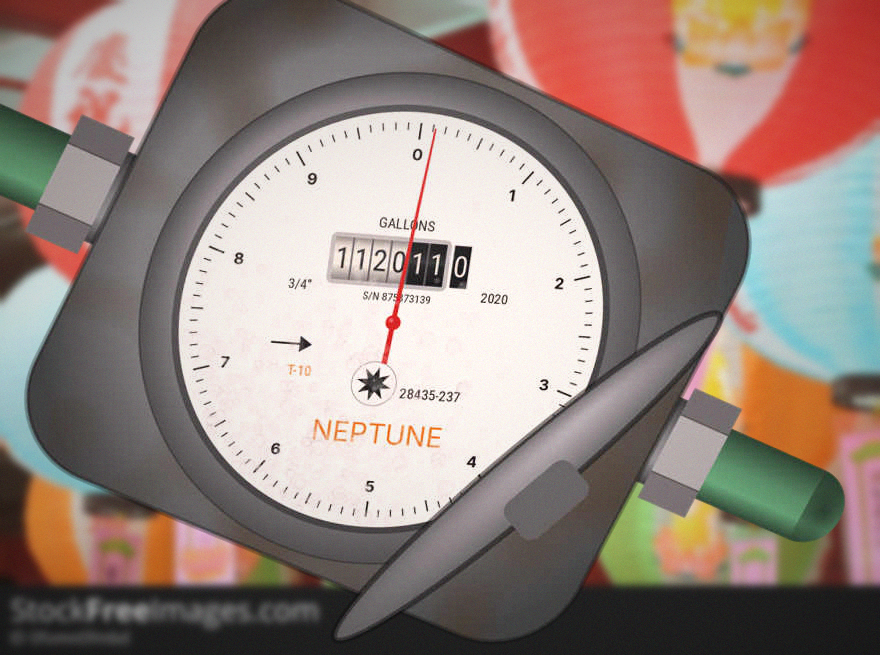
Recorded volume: 1120110.1
